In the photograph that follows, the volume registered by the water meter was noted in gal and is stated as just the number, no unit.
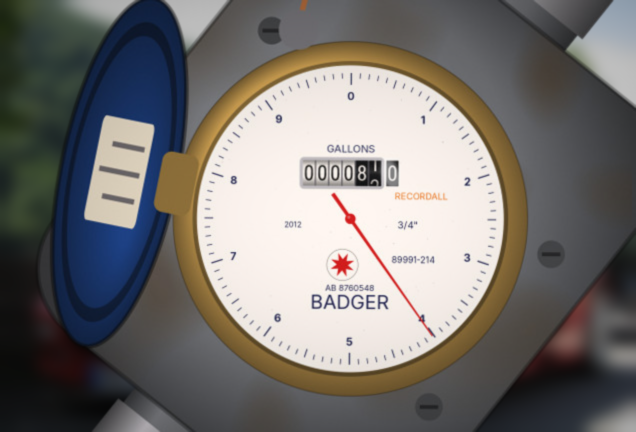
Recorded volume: 814.0
